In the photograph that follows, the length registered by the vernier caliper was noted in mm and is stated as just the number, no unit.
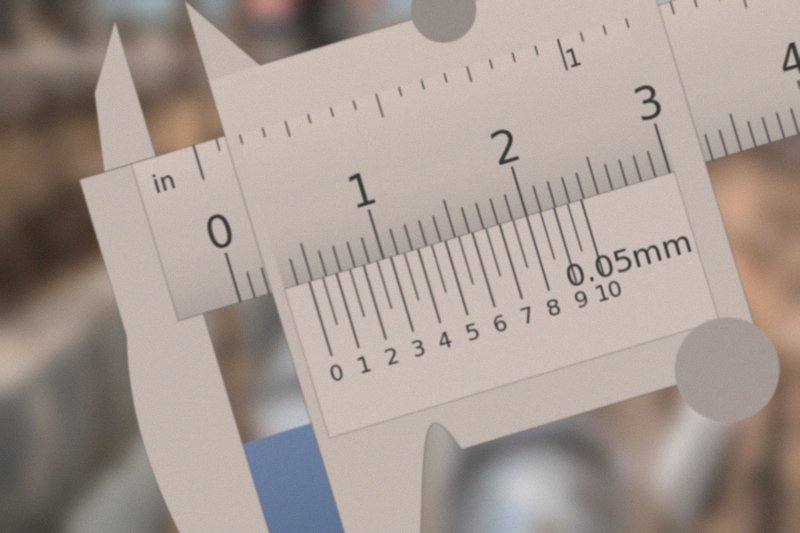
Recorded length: 4.8
